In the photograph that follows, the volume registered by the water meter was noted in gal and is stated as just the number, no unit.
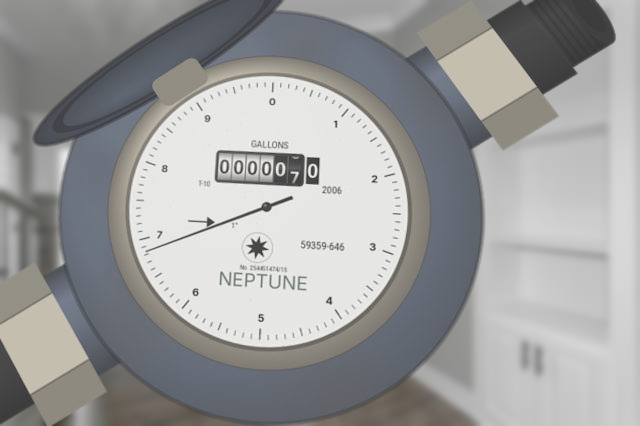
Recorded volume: 66.8
